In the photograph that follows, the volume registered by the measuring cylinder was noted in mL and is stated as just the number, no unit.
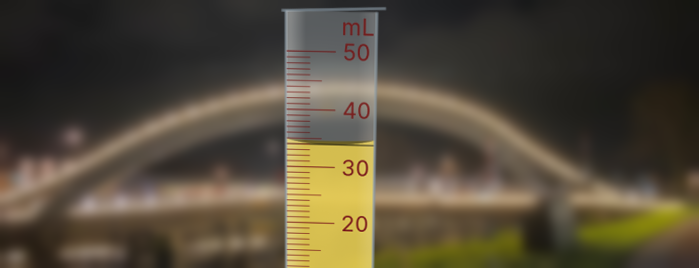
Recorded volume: 34
